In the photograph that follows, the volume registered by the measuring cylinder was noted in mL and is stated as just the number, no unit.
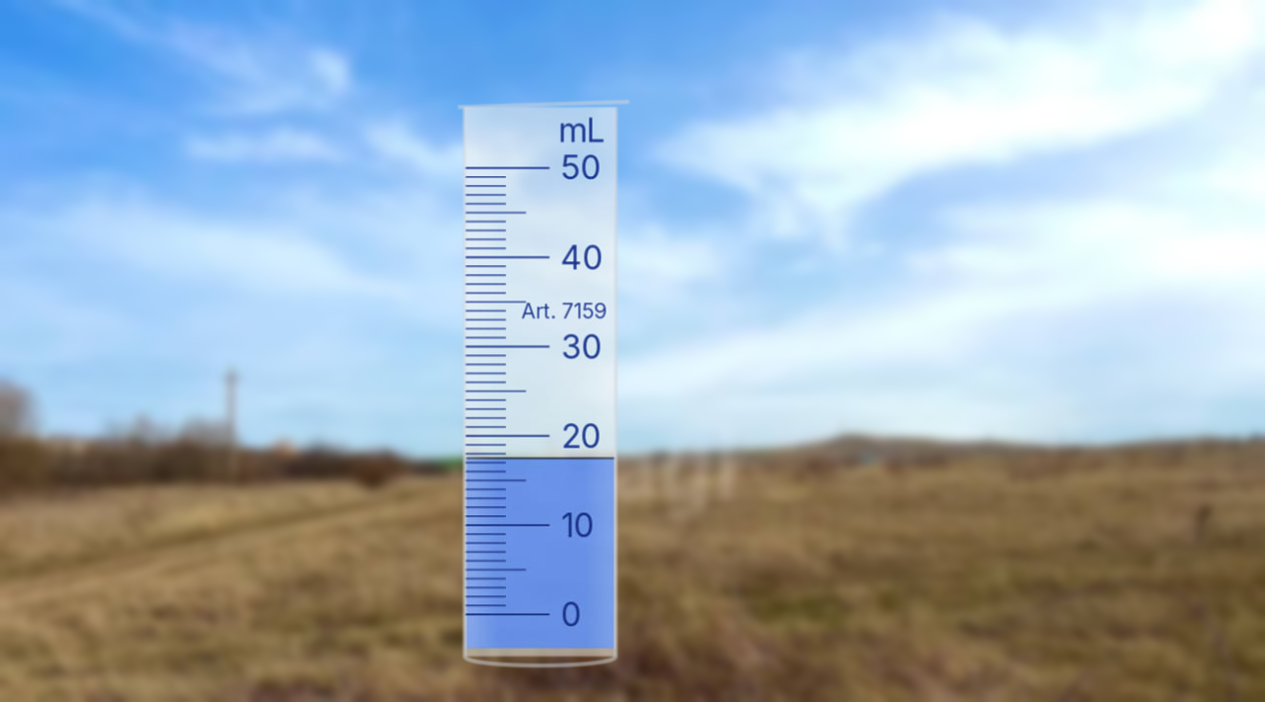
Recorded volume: 17.5
